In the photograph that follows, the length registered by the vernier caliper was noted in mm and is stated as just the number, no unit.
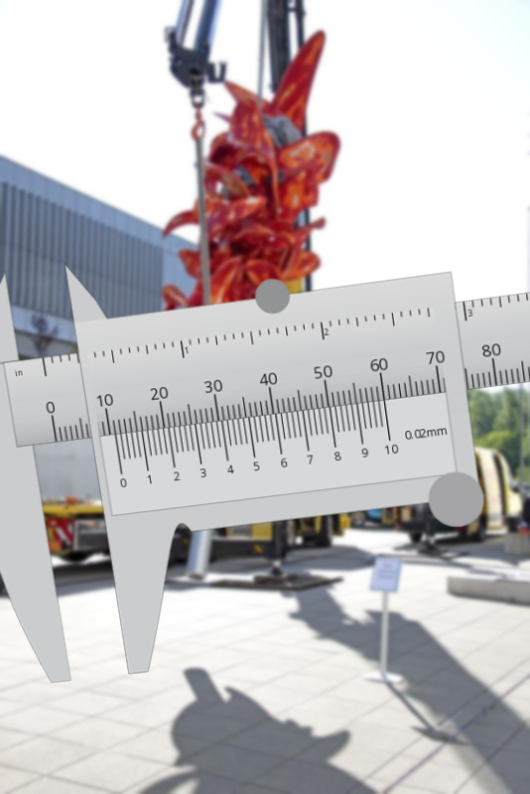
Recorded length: 11.0
